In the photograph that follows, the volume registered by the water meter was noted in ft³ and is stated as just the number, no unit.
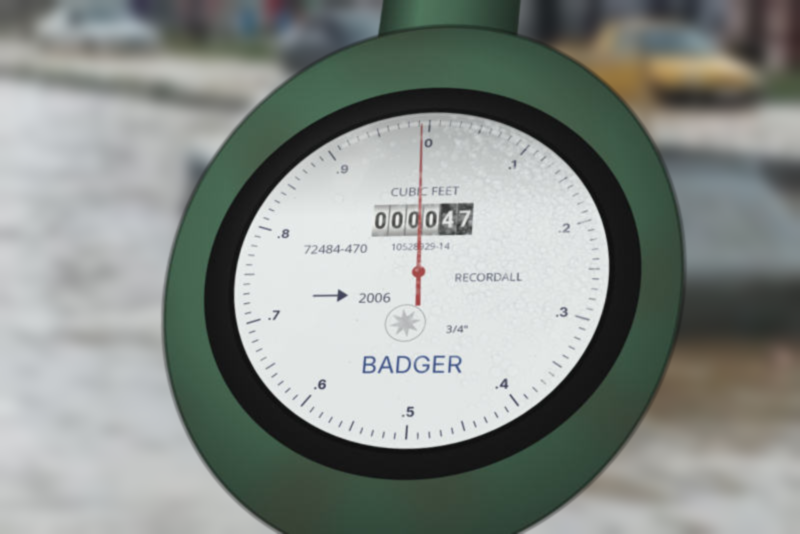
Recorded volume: 46.99
